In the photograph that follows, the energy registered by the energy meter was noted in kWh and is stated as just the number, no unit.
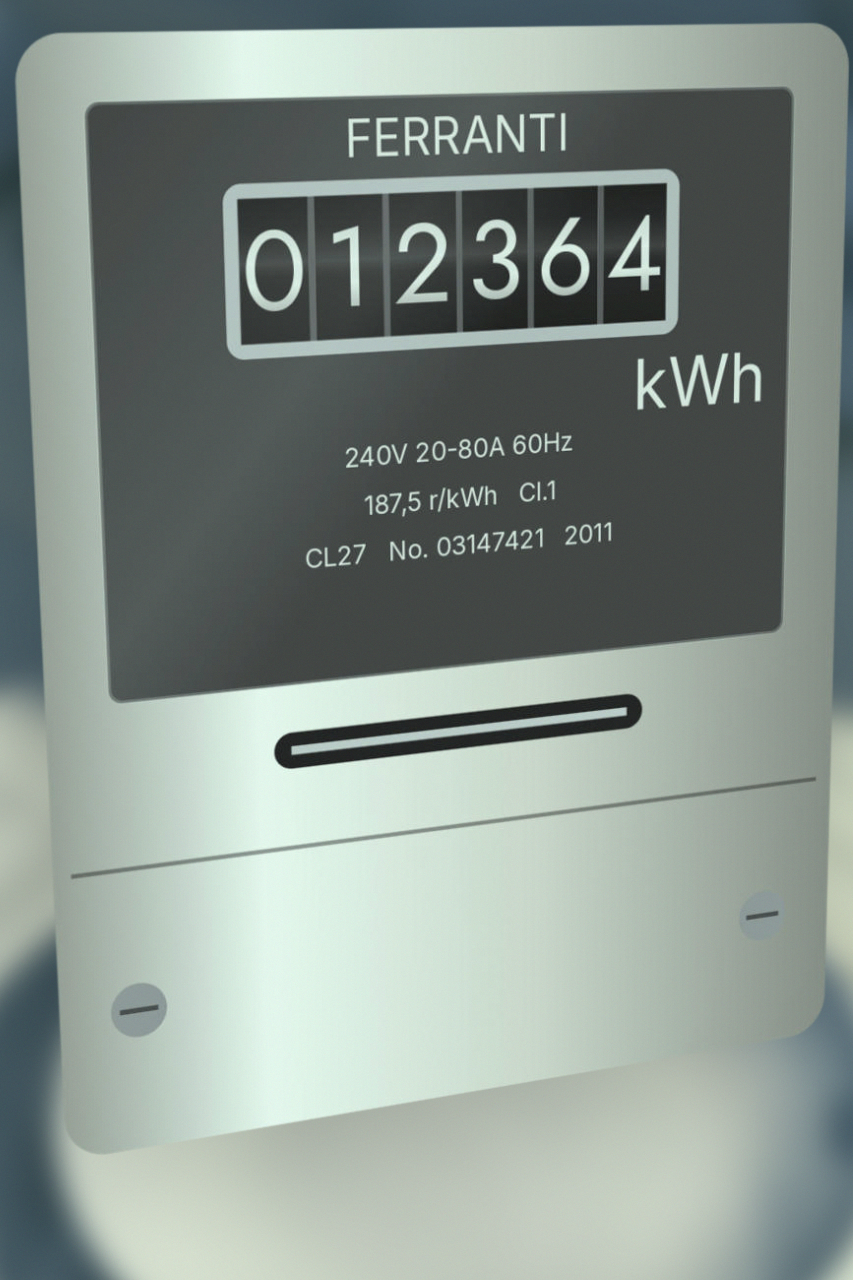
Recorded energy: 12364
